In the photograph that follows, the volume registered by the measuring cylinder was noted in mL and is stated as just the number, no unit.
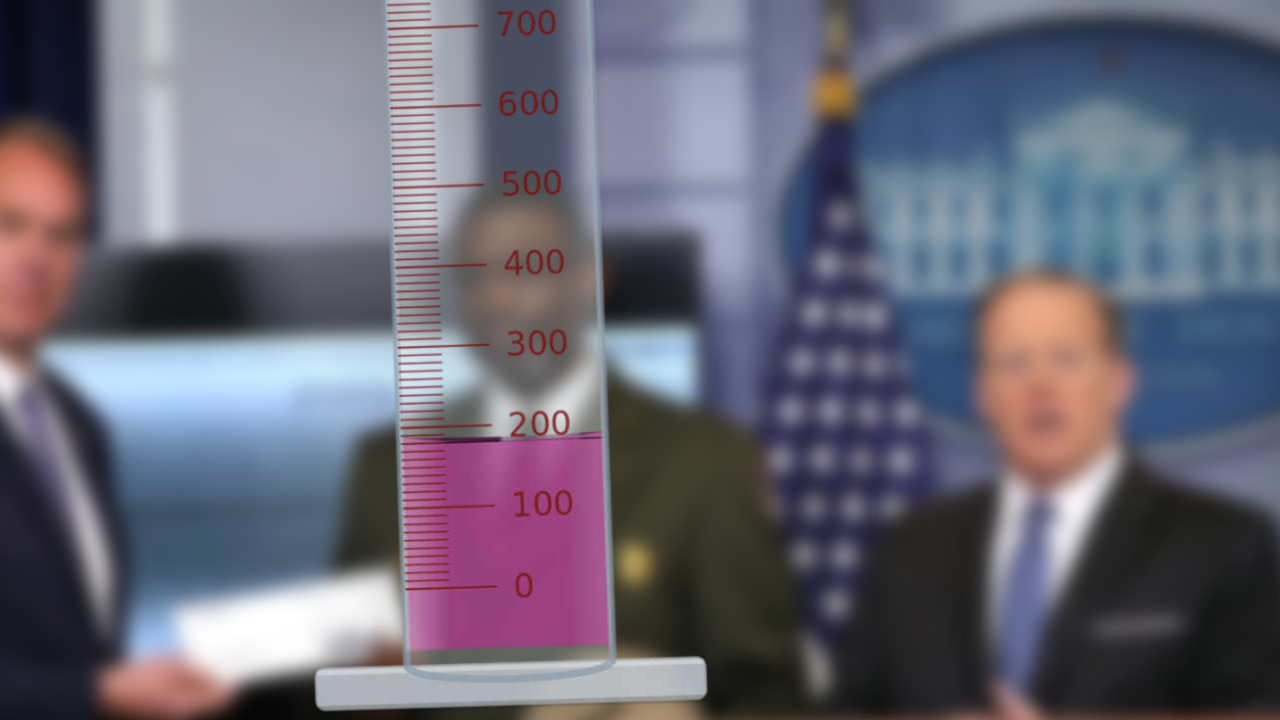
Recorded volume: 180
